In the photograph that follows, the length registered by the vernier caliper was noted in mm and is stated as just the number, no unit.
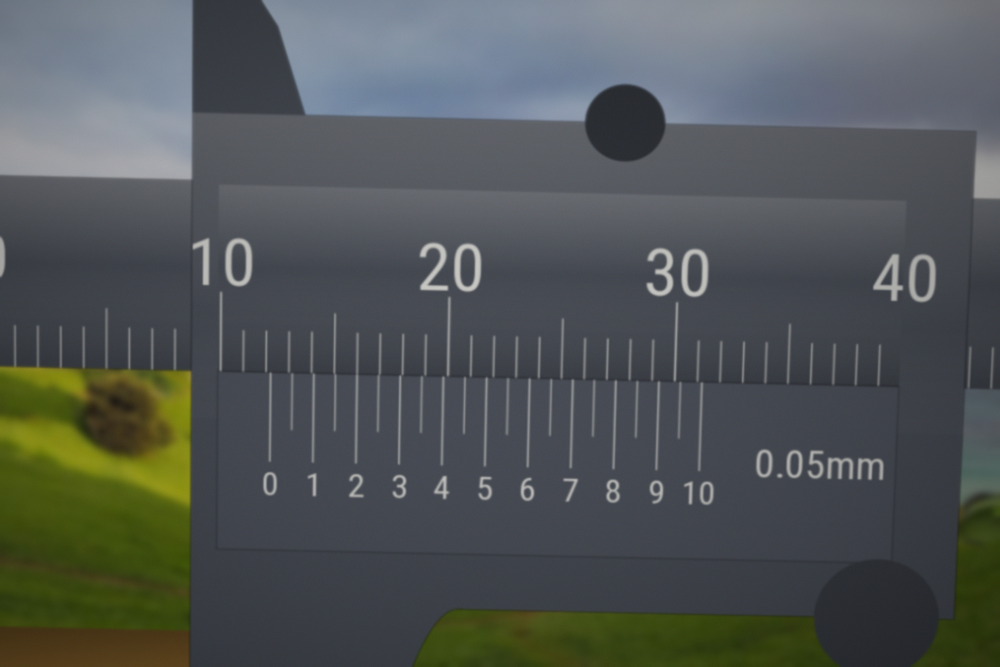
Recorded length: 12.2
